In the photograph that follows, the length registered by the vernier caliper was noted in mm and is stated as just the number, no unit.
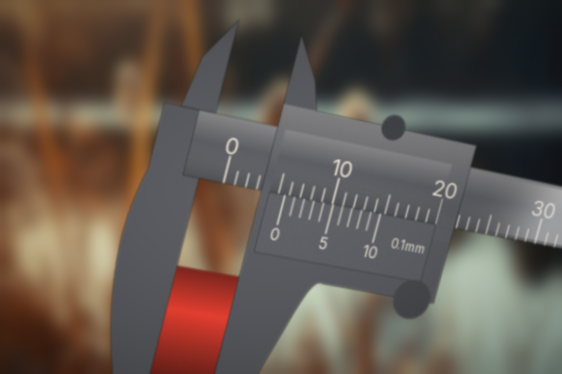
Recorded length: 5.6
